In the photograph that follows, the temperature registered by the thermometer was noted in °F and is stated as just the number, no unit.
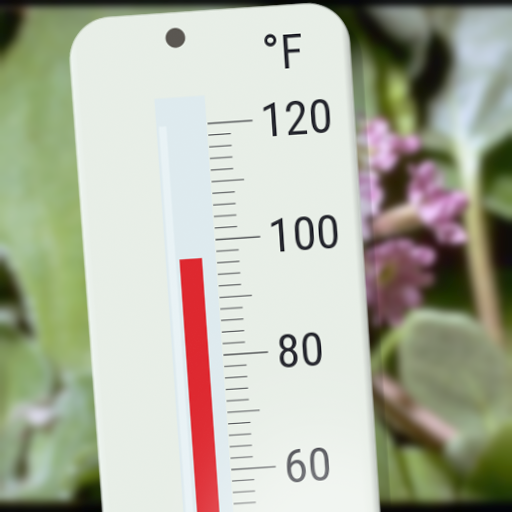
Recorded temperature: 97
